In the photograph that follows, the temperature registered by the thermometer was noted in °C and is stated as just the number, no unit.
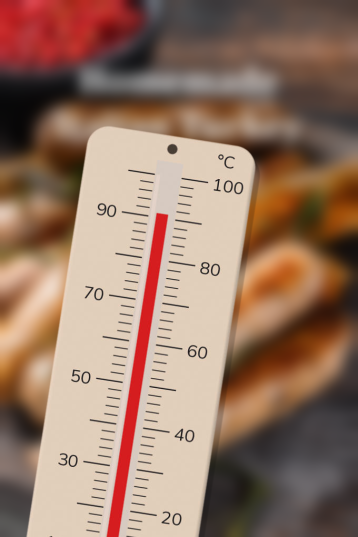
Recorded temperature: 91
